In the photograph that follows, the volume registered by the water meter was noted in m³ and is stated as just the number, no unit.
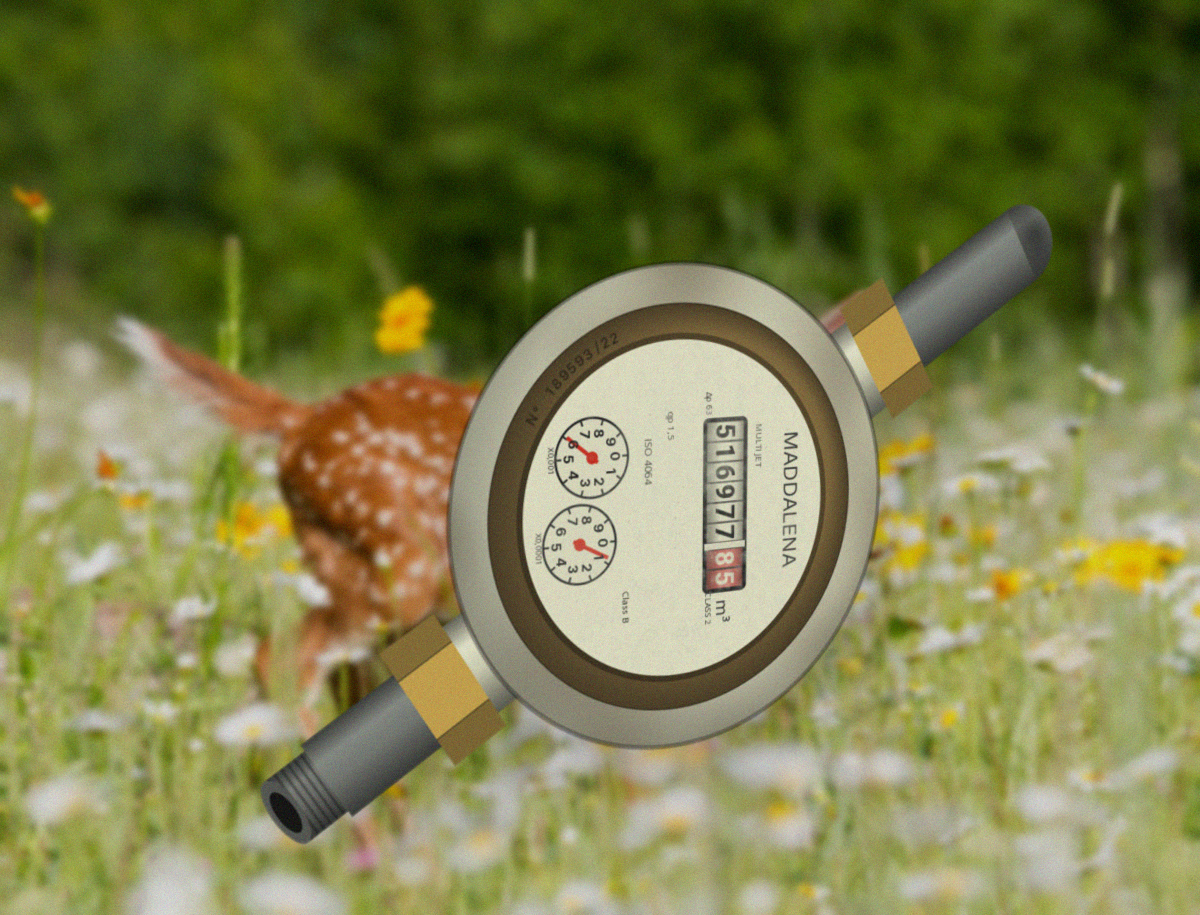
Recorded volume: 516977.8560
